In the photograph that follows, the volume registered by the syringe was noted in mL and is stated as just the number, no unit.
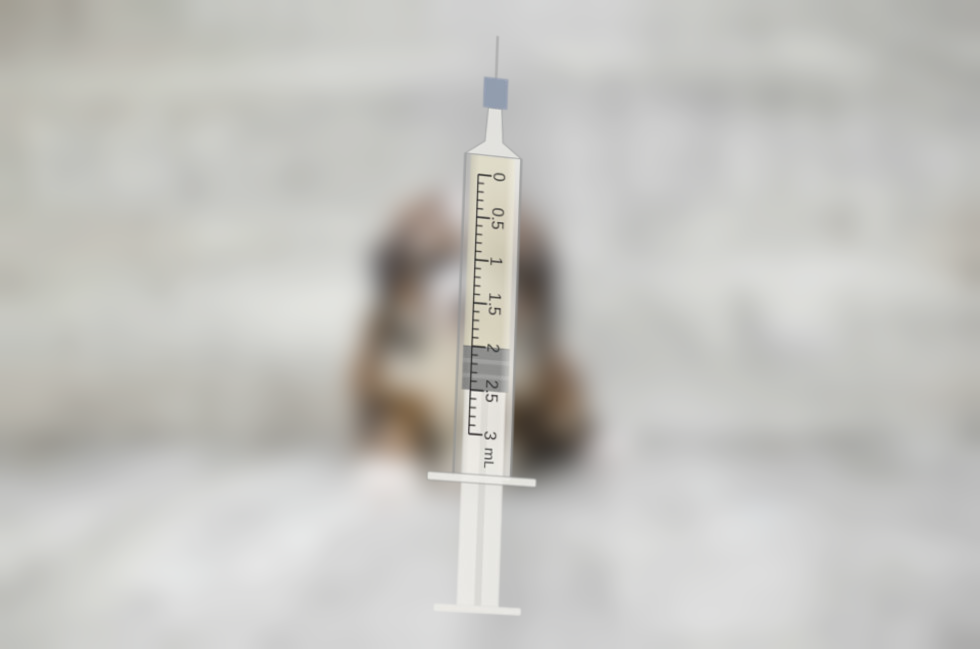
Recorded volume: 2
